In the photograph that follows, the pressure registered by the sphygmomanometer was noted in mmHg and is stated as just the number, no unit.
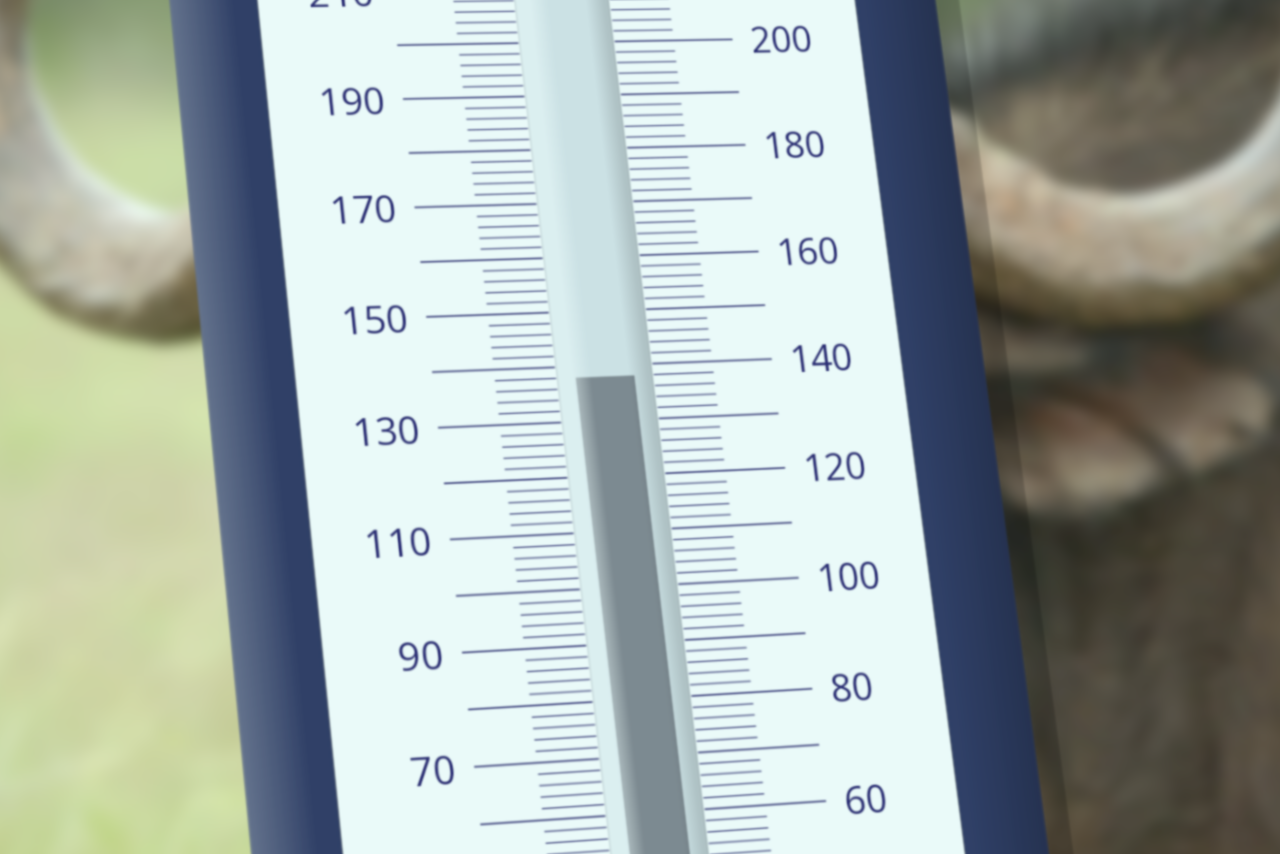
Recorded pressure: 138
